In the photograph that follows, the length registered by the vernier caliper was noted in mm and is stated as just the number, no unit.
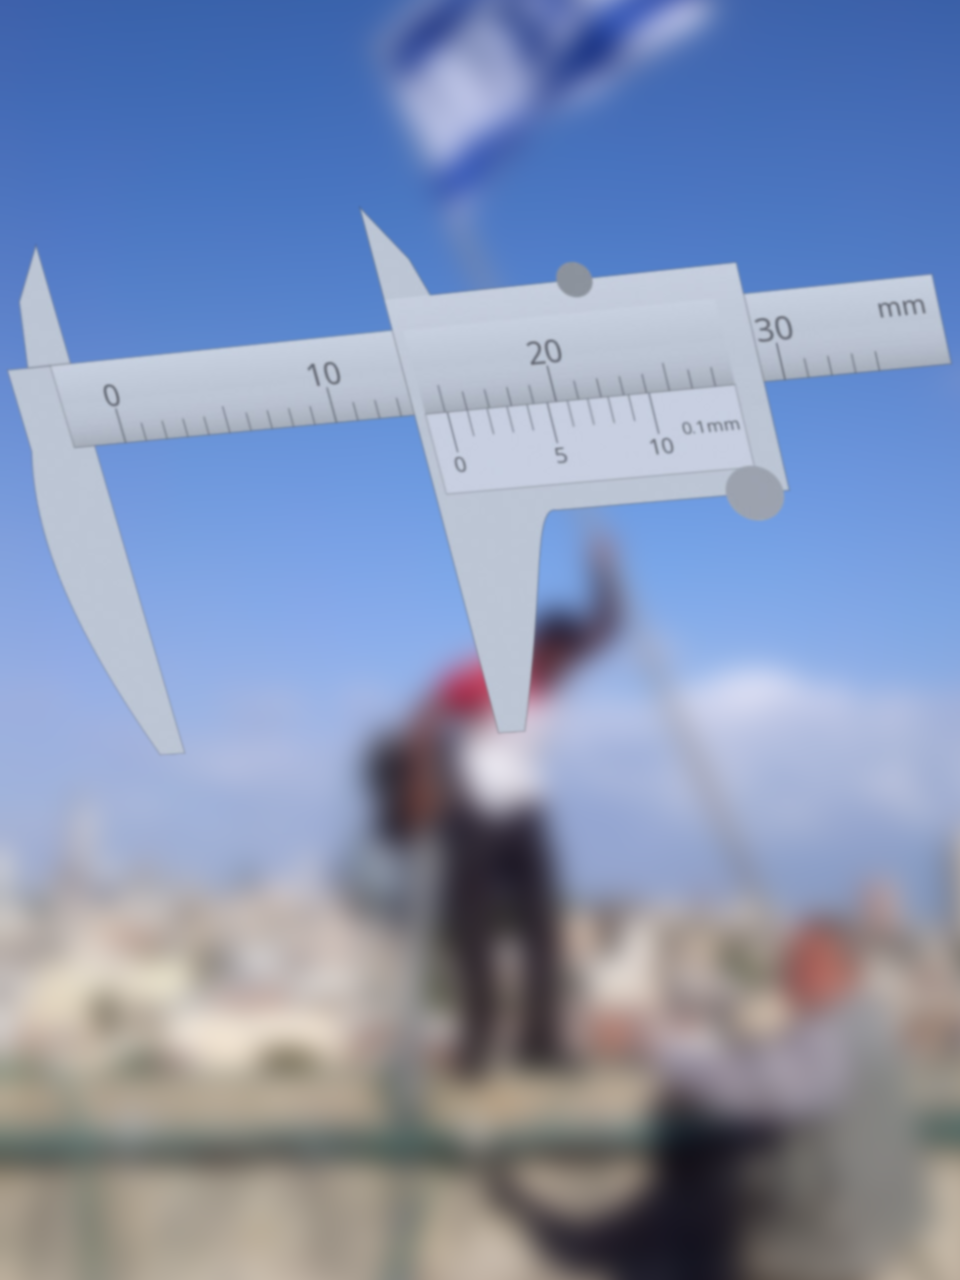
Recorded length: 15.1
